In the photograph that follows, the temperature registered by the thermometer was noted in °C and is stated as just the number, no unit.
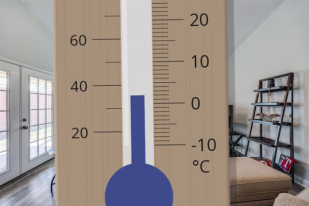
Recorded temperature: 2
